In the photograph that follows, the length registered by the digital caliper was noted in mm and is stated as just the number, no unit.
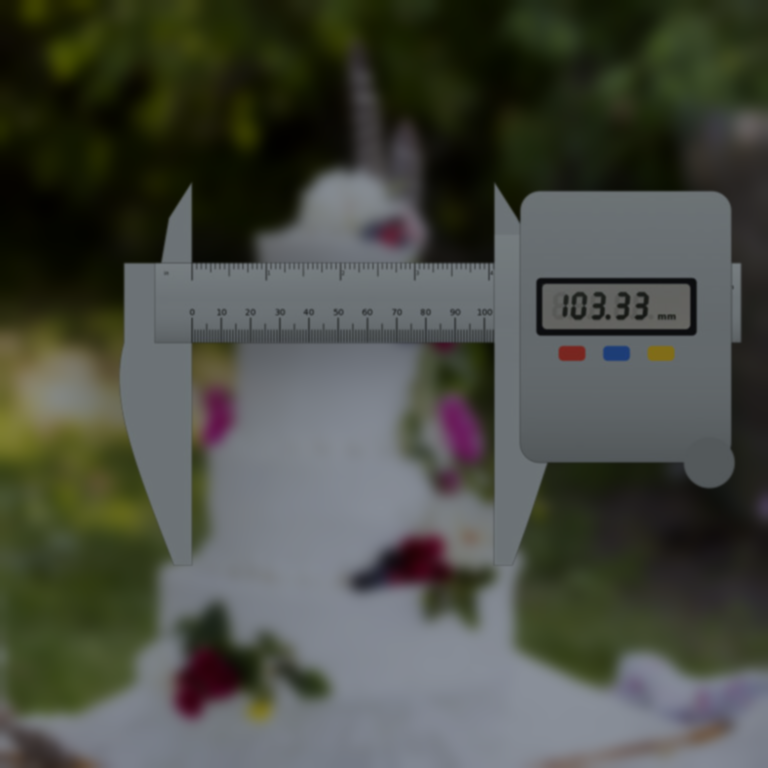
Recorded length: 103.33
